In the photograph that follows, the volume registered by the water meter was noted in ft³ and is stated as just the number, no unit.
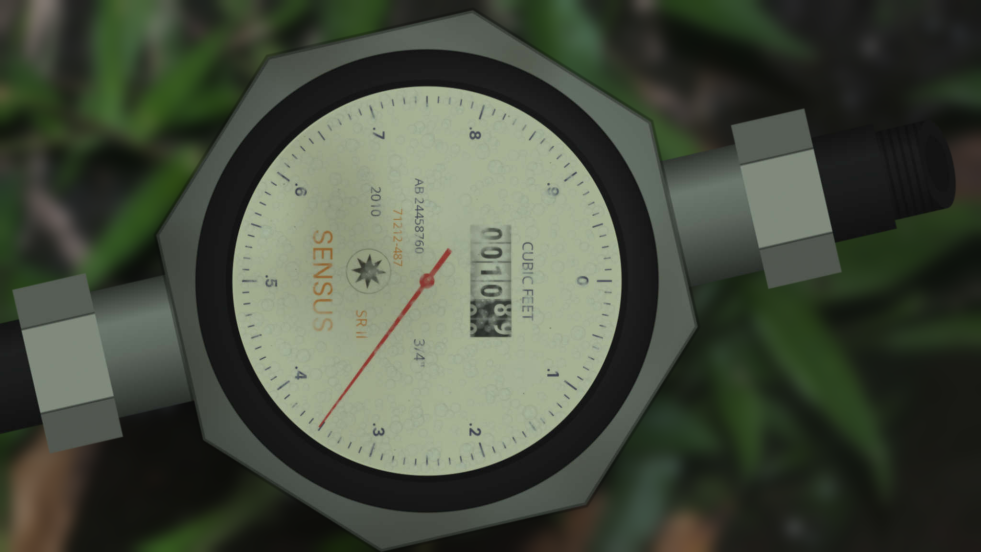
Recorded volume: 1089.35
